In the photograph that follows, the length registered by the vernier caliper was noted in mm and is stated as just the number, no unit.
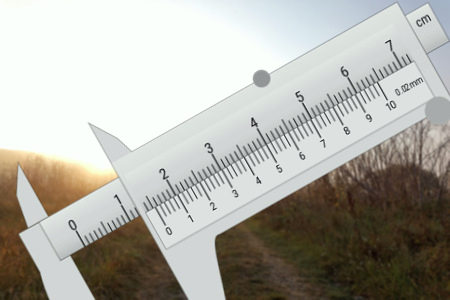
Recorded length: 15.5
